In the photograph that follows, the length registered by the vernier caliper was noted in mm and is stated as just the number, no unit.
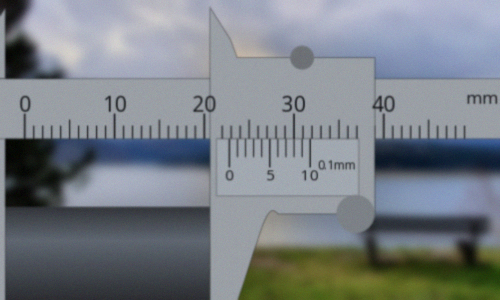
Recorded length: 22.8
